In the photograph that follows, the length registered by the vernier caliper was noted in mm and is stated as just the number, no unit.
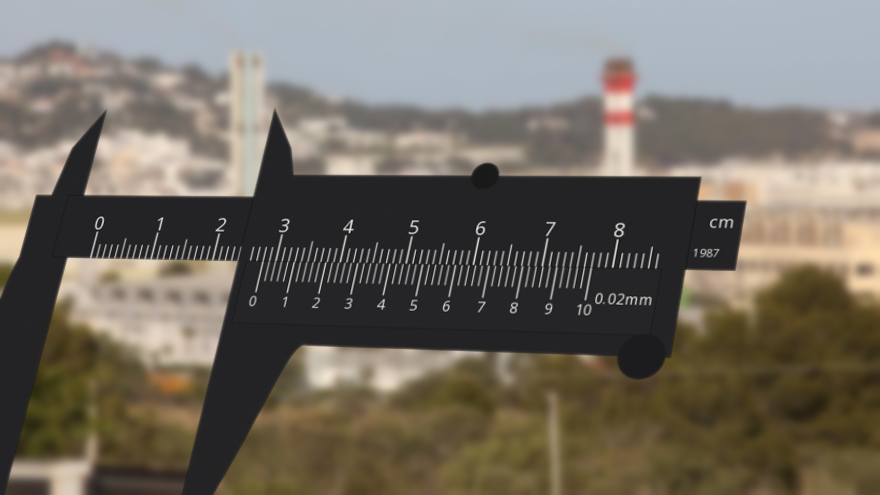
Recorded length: 28.0
